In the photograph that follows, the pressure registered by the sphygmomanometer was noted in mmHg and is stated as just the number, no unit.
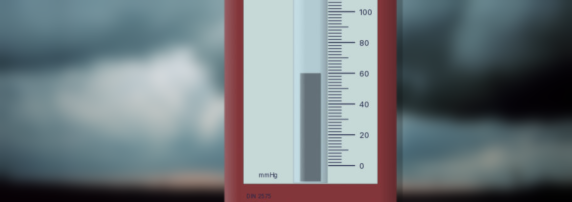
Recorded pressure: 60
